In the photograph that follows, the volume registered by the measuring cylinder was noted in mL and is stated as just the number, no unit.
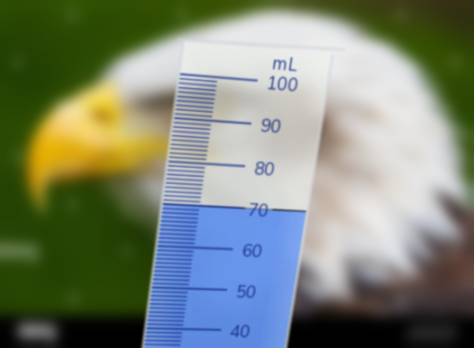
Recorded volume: 70
